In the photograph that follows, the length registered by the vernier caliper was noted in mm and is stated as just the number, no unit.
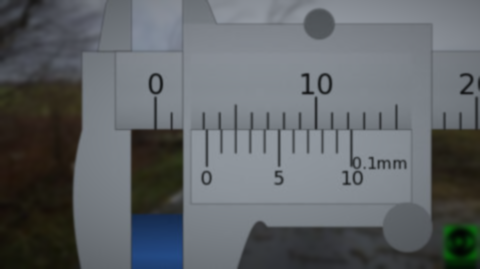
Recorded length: 3.2
